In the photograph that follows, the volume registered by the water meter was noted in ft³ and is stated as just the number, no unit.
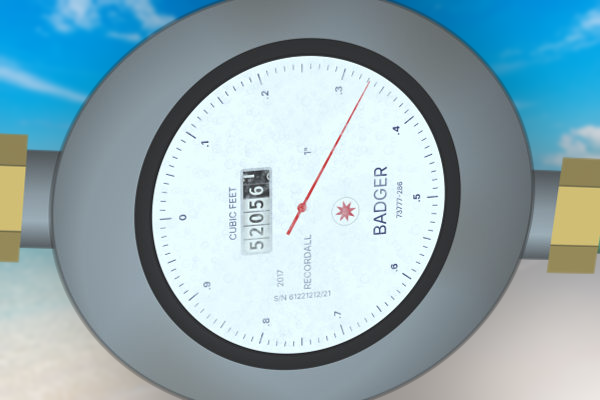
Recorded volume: 520561.33
